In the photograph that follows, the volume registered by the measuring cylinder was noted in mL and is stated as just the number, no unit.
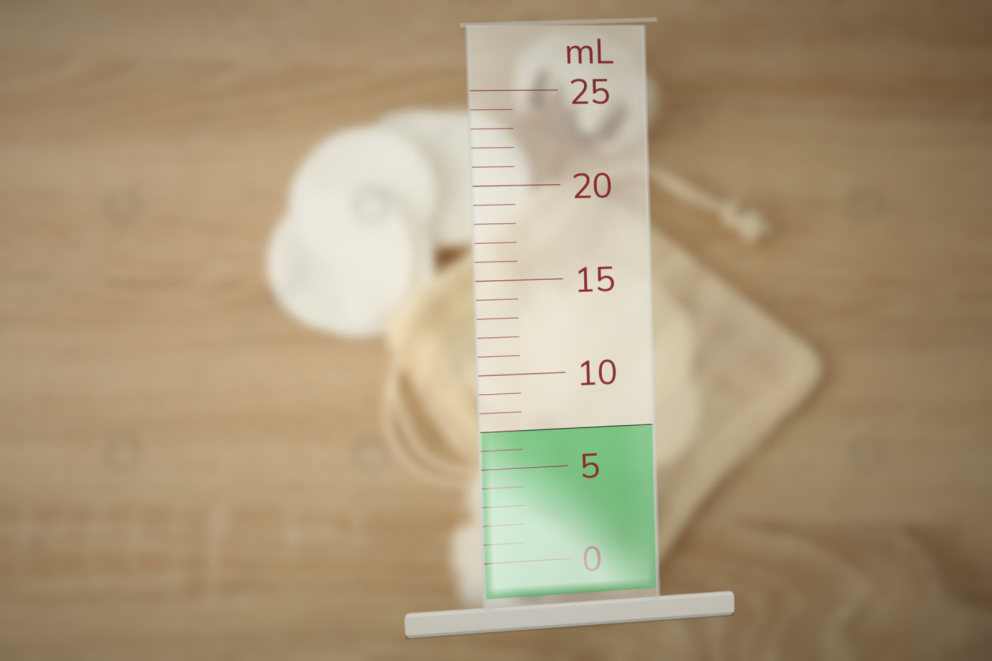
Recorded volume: 7
